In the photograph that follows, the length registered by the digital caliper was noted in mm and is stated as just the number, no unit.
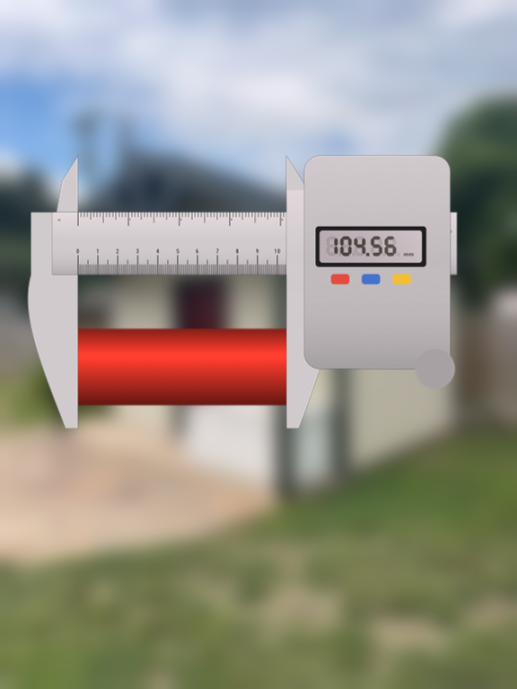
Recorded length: 104.56
